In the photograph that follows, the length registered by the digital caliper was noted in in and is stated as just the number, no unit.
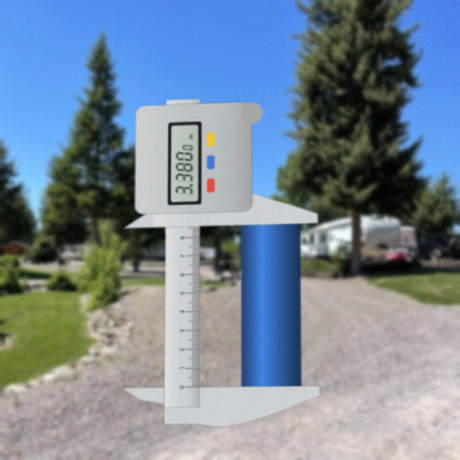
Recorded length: 3.3800
